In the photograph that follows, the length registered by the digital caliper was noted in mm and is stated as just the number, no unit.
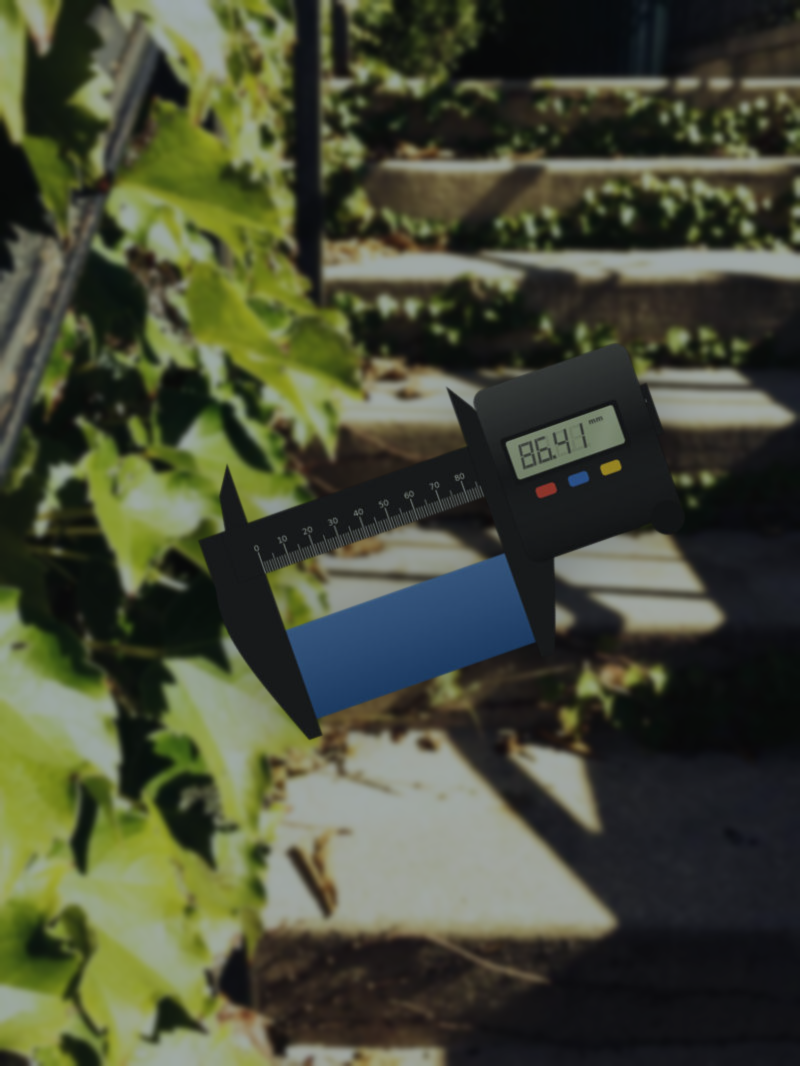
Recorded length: 86.41
